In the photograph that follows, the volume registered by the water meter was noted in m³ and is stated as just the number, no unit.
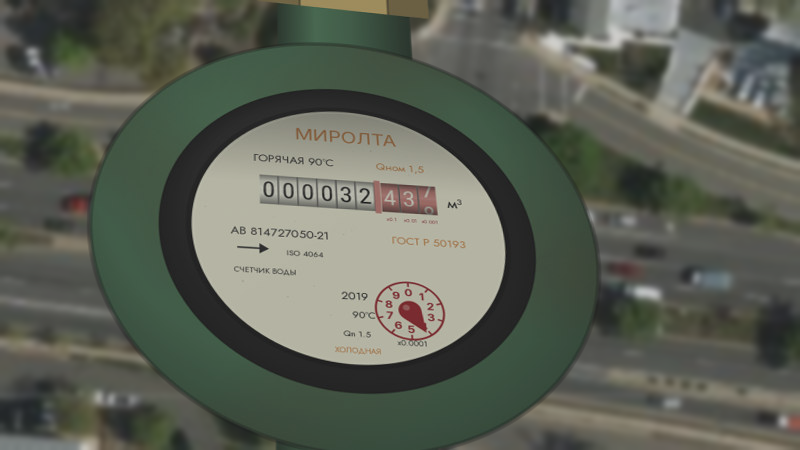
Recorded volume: 32.4374
